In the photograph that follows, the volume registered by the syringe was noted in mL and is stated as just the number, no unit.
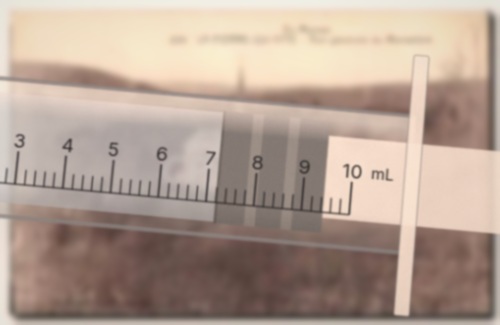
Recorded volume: 7.2
